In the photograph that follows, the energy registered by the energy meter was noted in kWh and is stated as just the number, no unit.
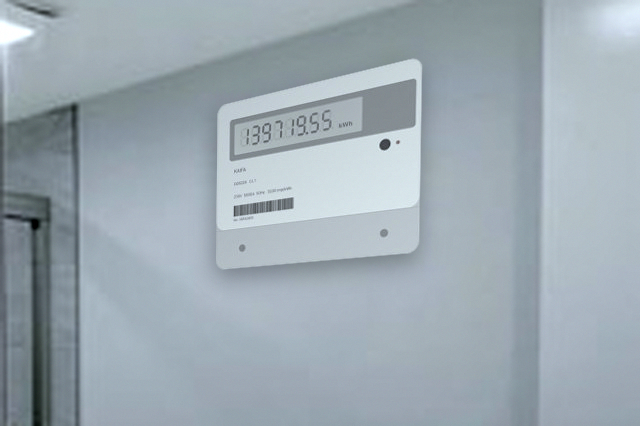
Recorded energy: 139719.55
